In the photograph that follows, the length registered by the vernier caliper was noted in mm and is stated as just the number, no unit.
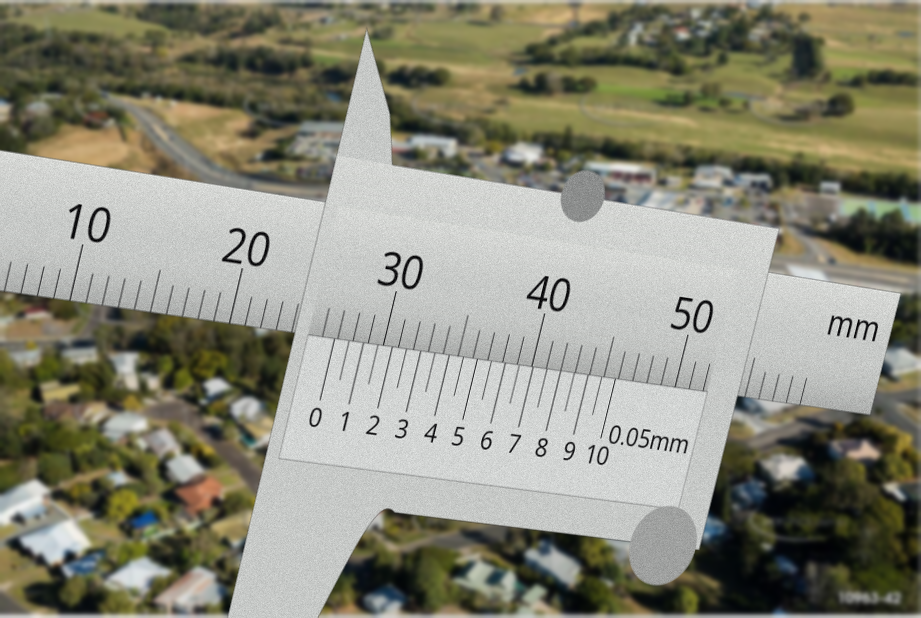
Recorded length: 26.8
